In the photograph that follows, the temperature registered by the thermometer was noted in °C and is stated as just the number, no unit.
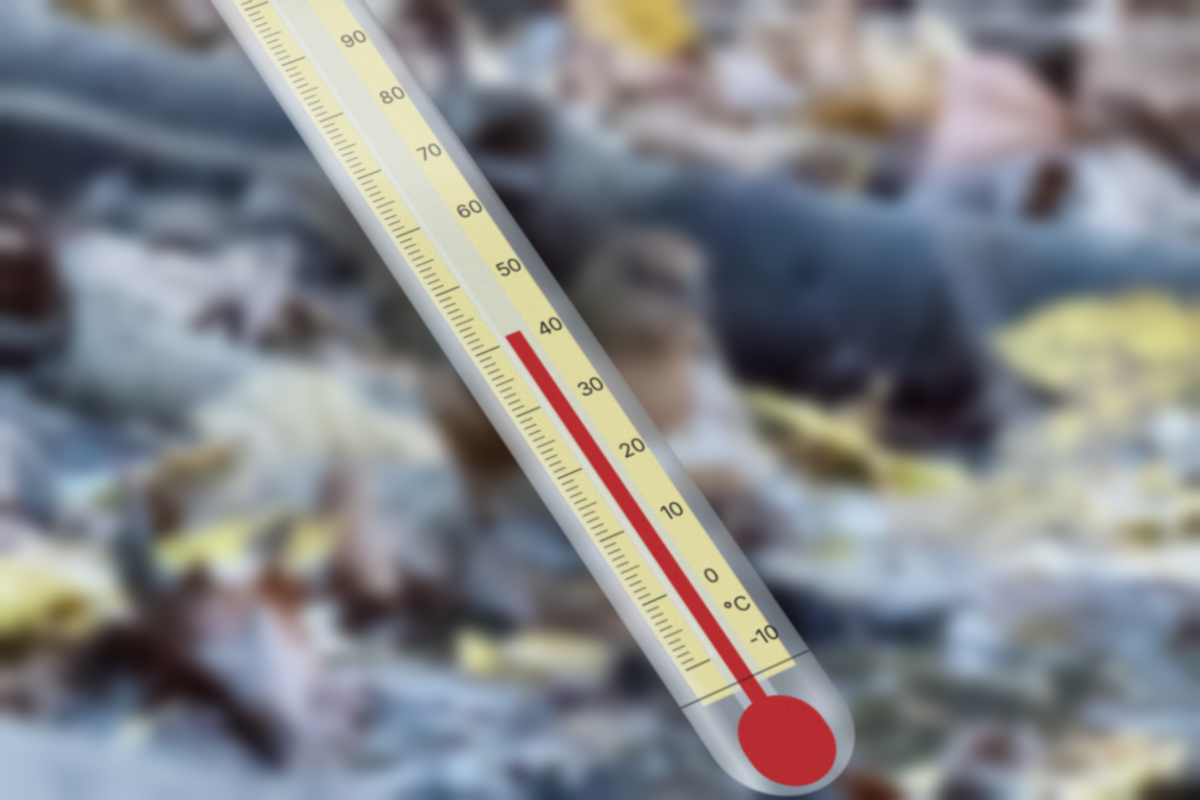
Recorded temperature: 41
